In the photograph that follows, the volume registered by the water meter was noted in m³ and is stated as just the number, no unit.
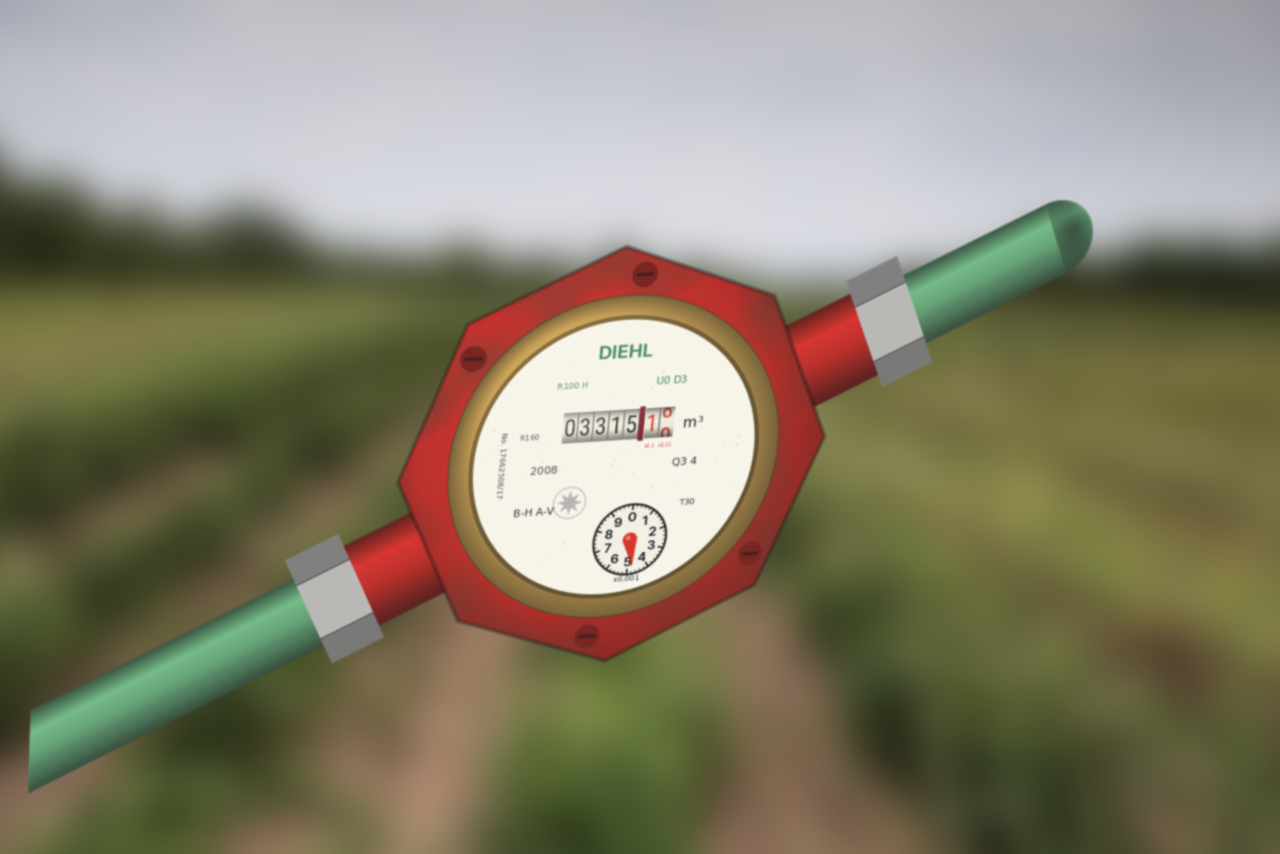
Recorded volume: 3315.184
